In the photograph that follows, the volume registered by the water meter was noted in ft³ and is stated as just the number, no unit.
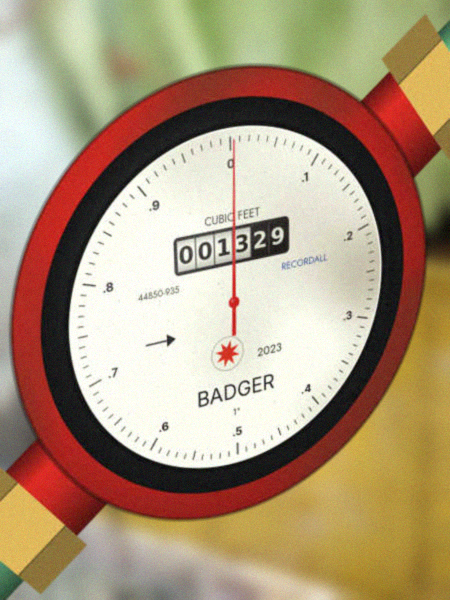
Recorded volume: 1329.00
